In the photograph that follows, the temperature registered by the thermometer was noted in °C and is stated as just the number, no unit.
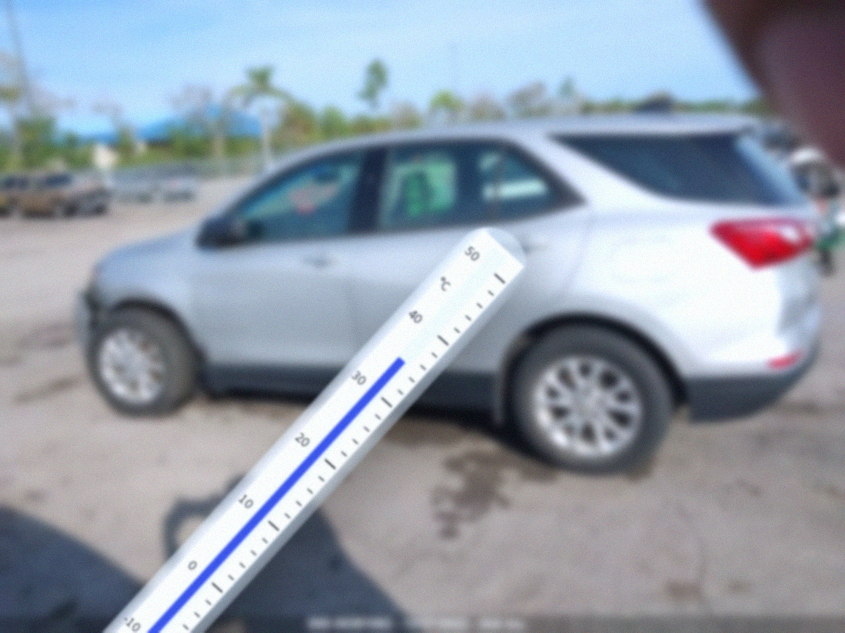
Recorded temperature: 35
